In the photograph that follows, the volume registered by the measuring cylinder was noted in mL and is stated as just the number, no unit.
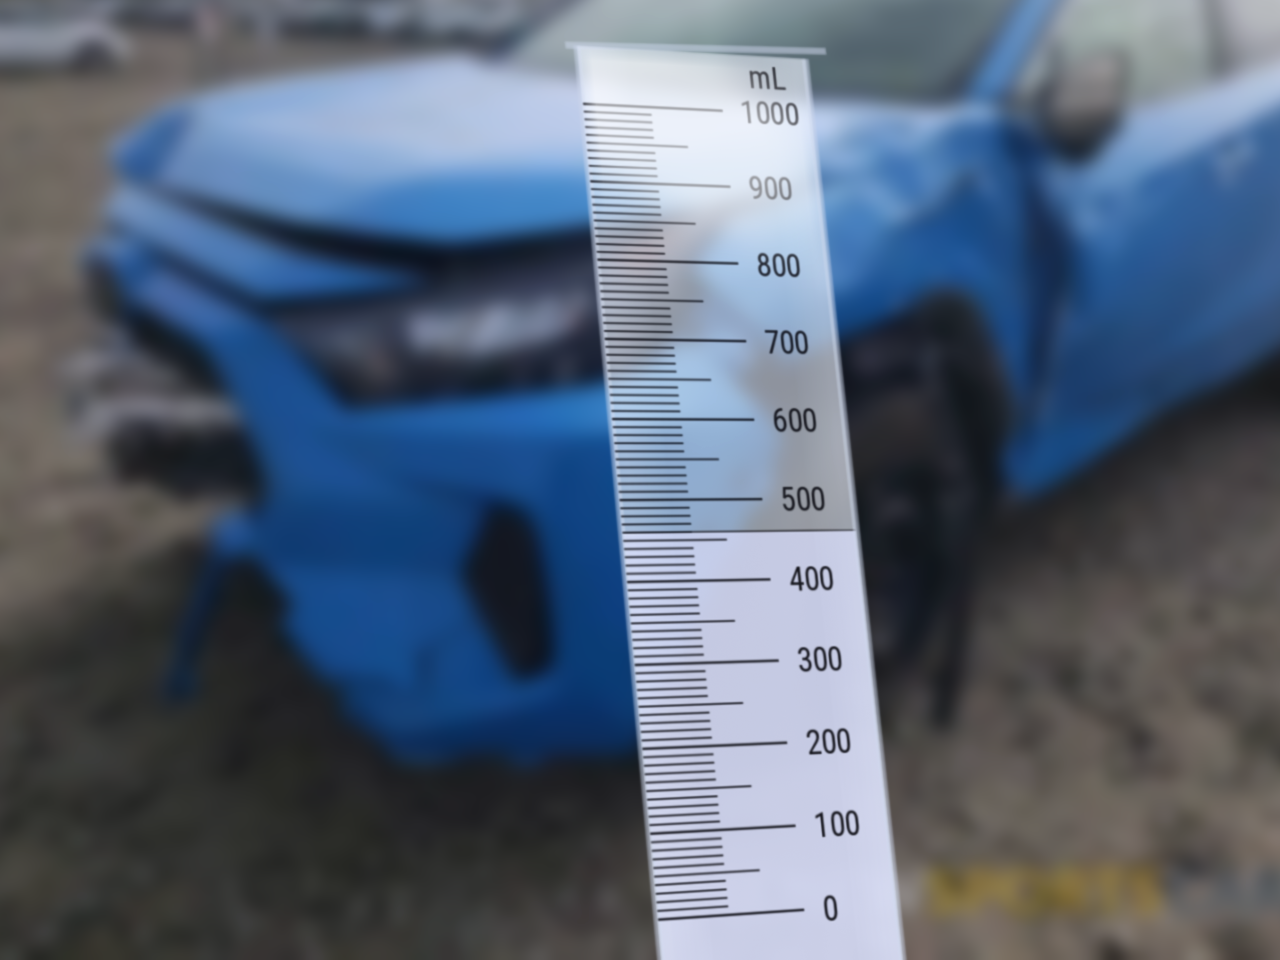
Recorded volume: 460
